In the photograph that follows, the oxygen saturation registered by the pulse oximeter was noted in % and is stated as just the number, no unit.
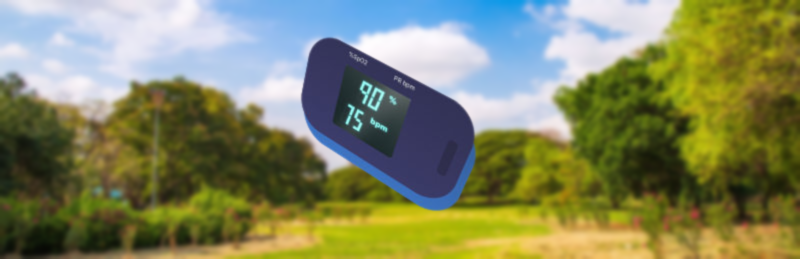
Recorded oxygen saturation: 90
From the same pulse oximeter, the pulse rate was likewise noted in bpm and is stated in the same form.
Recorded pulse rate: 75
